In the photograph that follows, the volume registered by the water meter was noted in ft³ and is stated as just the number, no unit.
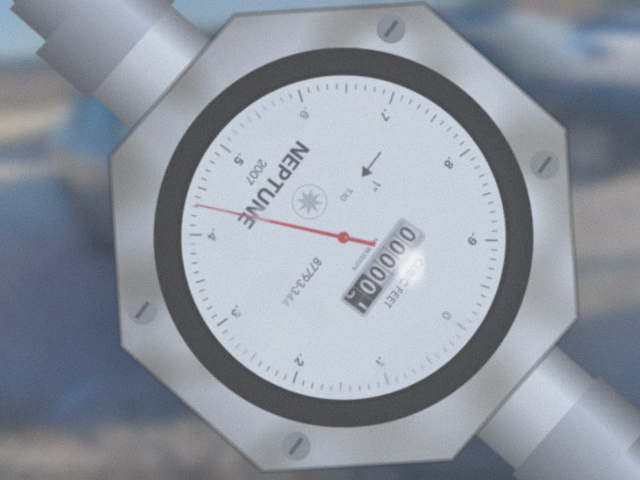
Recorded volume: 1.43
